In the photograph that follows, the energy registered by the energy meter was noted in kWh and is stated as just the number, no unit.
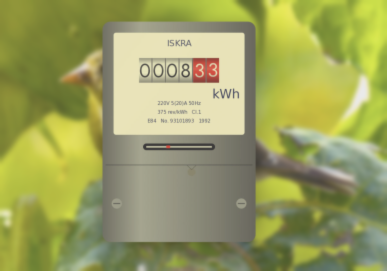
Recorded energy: 8.33
